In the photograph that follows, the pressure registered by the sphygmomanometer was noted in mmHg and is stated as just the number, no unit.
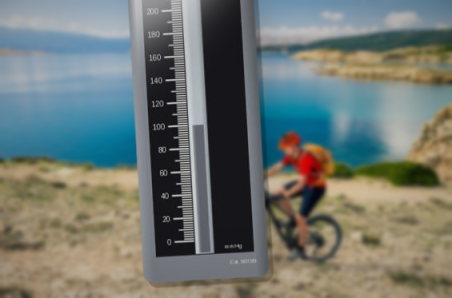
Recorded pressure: 100
